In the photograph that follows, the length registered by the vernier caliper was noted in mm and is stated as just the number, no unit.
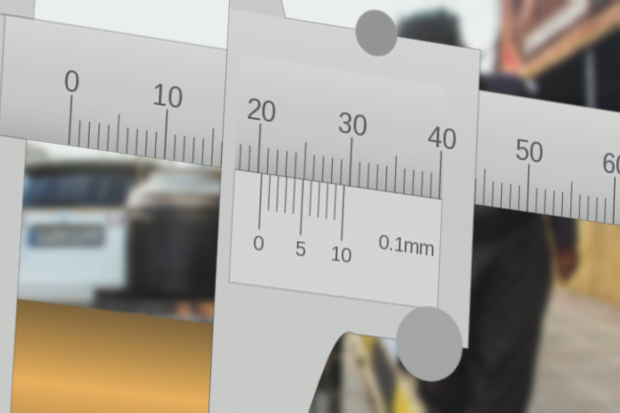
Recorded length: 20.4
